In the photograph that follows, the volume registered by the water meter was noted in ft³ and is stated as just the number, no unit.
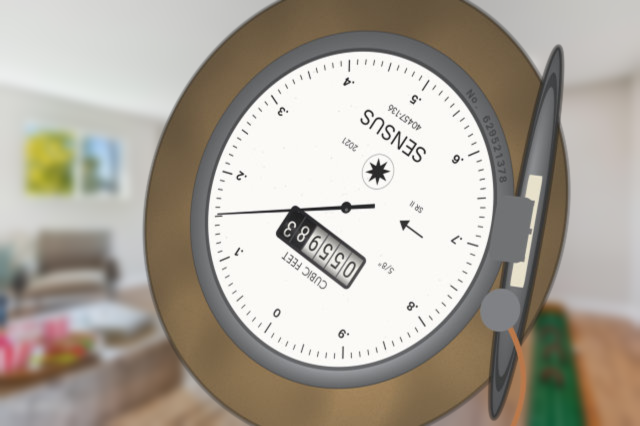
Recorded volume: 55983.15
